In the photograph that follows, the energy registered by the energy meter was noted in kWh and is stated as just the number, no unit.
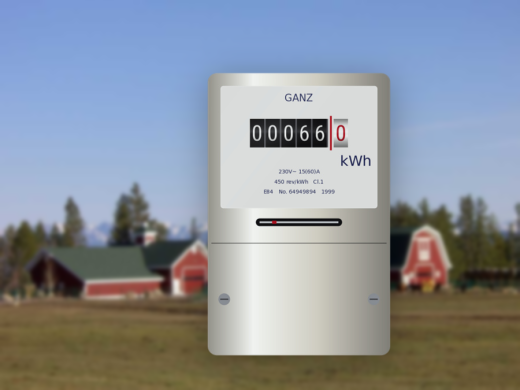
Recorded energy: 66.0
